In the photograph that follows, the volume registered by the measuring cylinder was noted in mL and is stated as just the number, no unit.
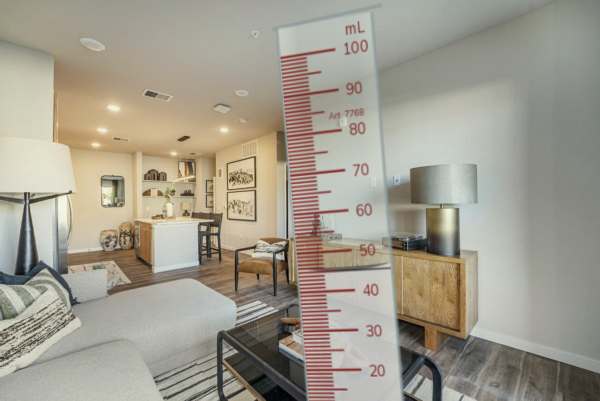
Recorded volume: 45
